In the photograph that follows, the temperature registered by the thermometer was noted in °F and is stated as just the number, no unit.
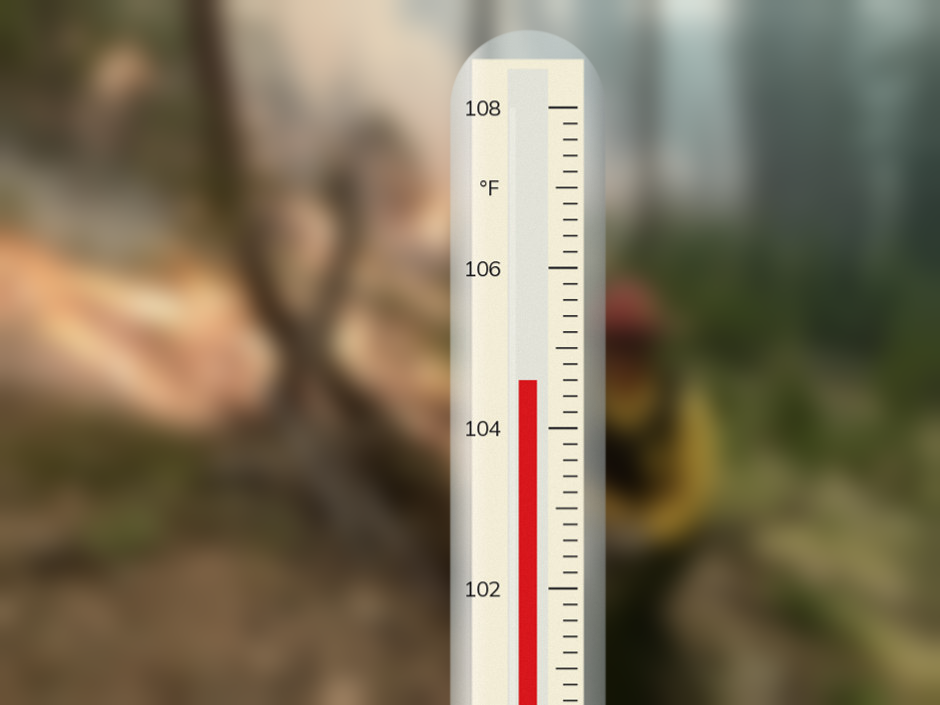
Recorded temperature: 104.6
